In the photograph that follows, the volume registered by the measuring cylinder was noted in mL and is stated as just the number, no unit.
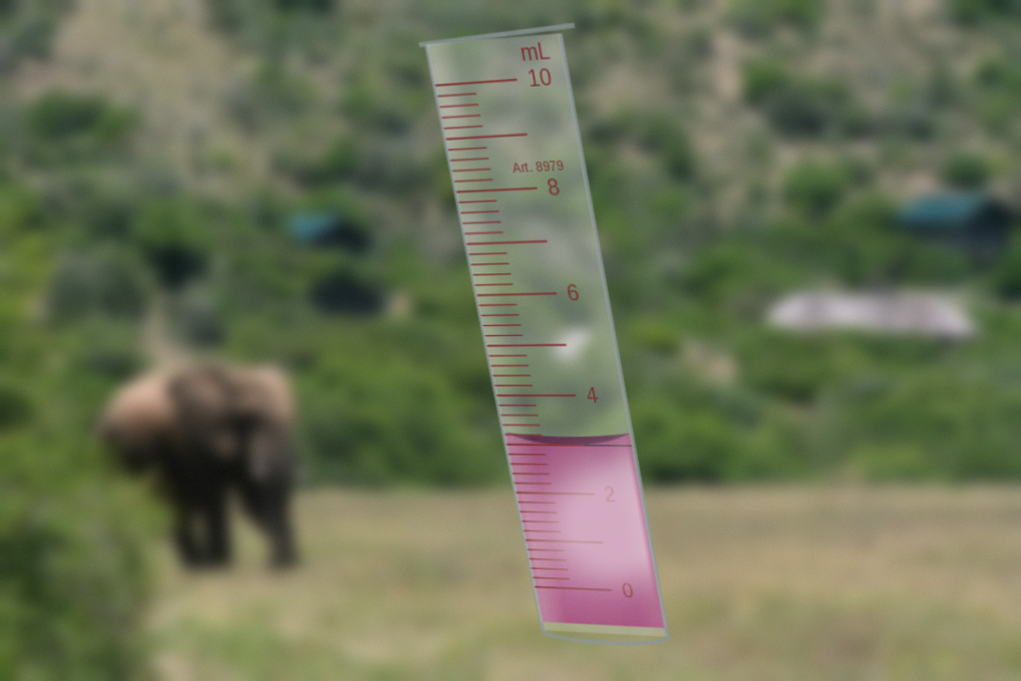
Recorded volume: 3
